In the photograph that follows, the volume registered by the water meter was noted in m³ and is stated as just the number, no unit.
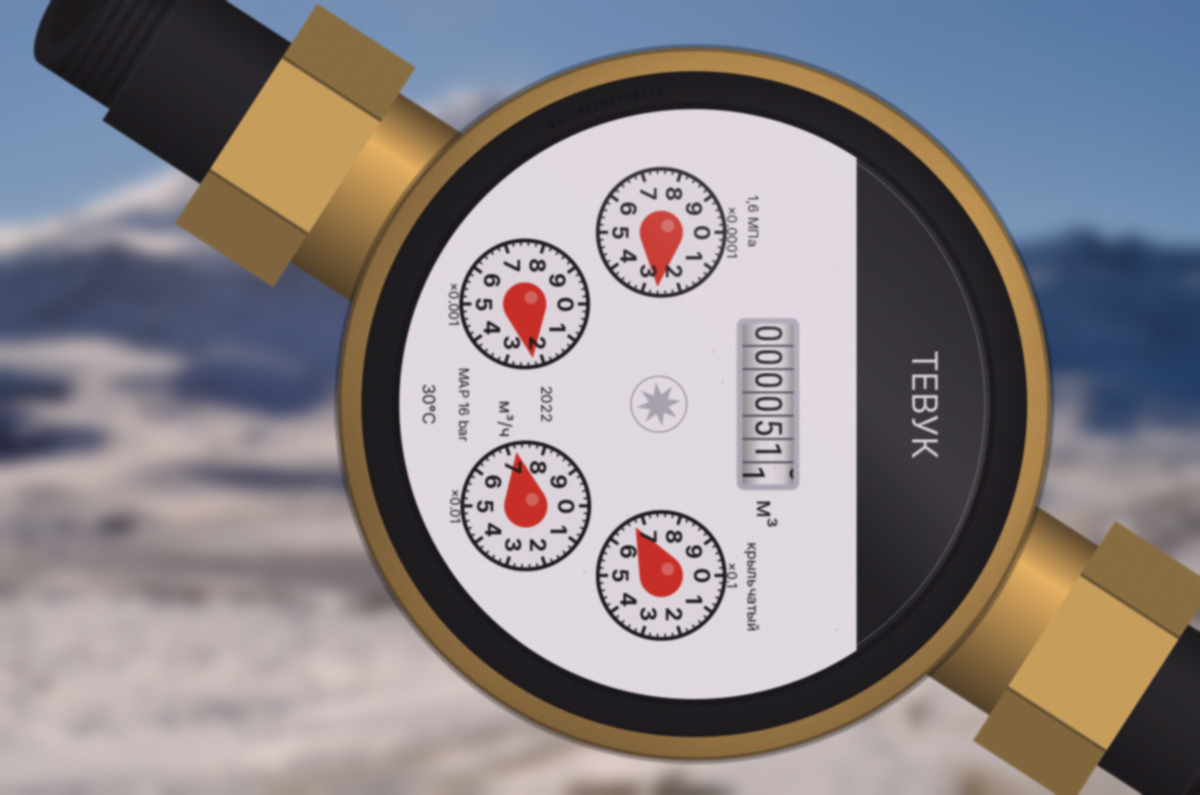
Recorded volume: 510.6722
